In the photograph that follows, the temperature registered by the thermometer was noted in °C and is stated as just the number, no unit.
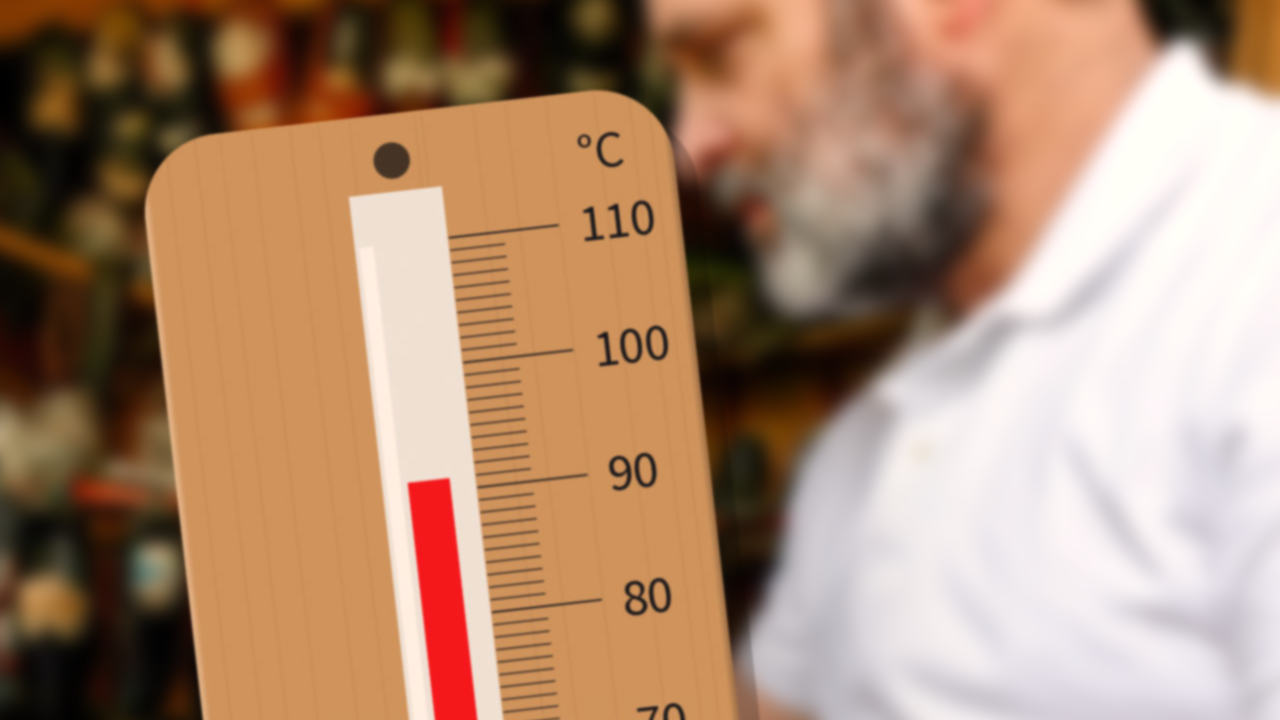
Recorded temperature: 91
